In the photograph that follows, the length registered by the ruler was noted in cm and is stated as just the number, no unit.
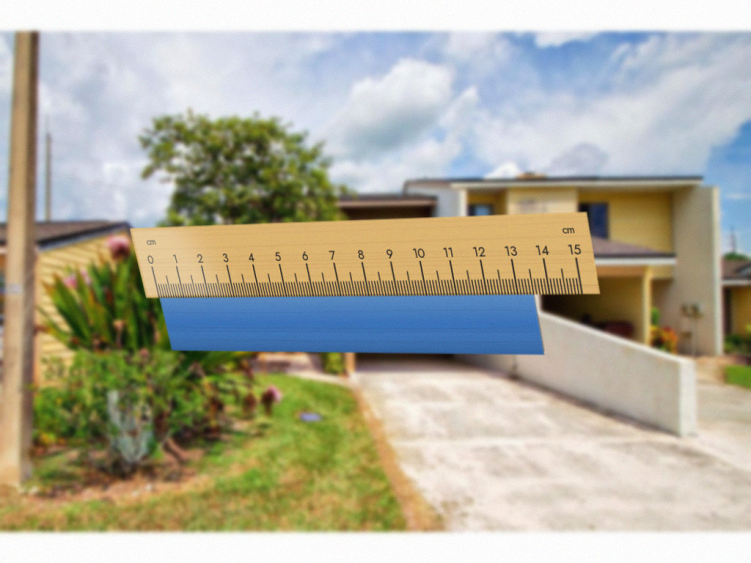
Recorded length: 13.5
